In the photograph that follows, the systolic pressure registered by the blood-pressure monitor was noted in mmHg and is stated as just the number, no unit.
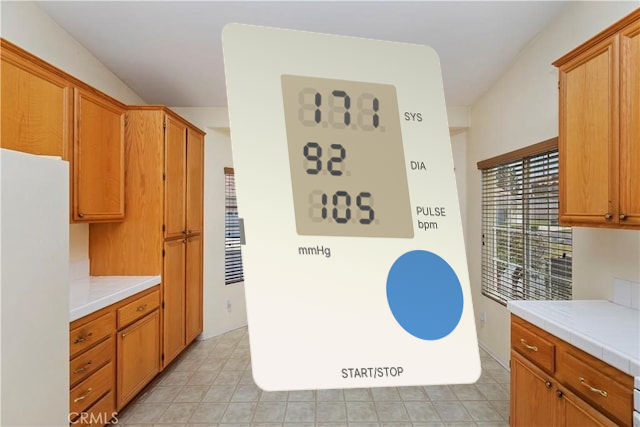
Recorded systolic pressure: 171
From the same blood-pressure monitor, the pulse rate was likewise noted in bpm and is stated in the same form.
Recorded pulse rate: 105
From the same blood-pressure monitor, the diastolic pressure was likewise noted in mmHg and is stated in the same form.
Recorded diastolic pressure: 92
